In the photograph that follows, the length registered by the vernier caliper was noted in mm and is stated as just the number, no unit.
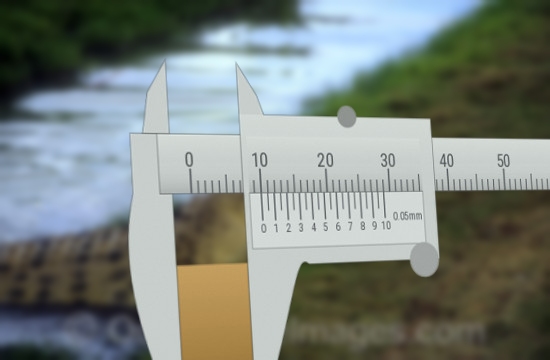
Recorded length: 10.0
